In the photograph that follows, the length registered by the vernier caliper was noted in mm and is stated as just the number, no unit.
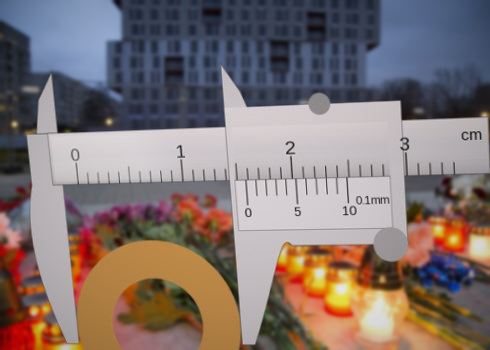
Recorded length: 15.8
